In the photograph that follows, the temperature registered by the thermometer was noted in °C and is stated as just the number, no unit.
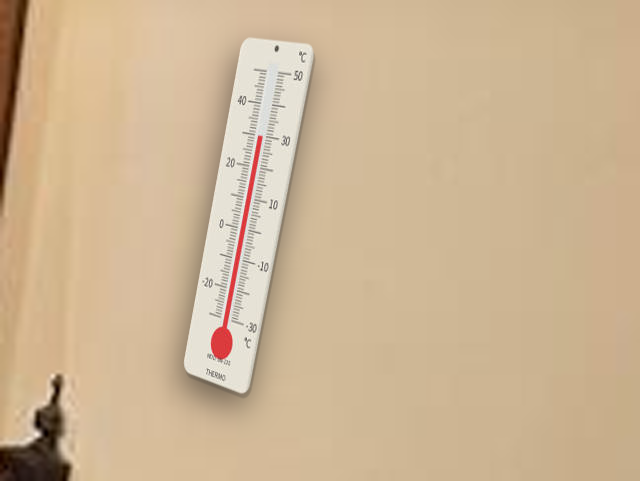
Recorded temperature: 30
